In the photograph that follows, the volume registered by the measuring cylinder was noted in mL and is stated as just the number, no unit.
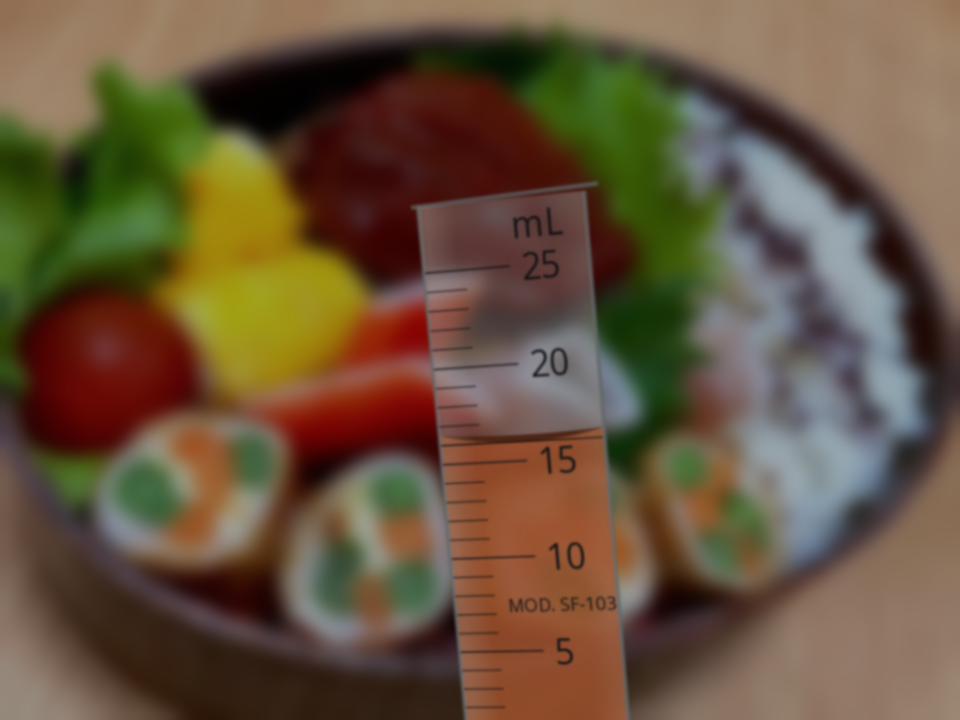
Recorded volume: 16
